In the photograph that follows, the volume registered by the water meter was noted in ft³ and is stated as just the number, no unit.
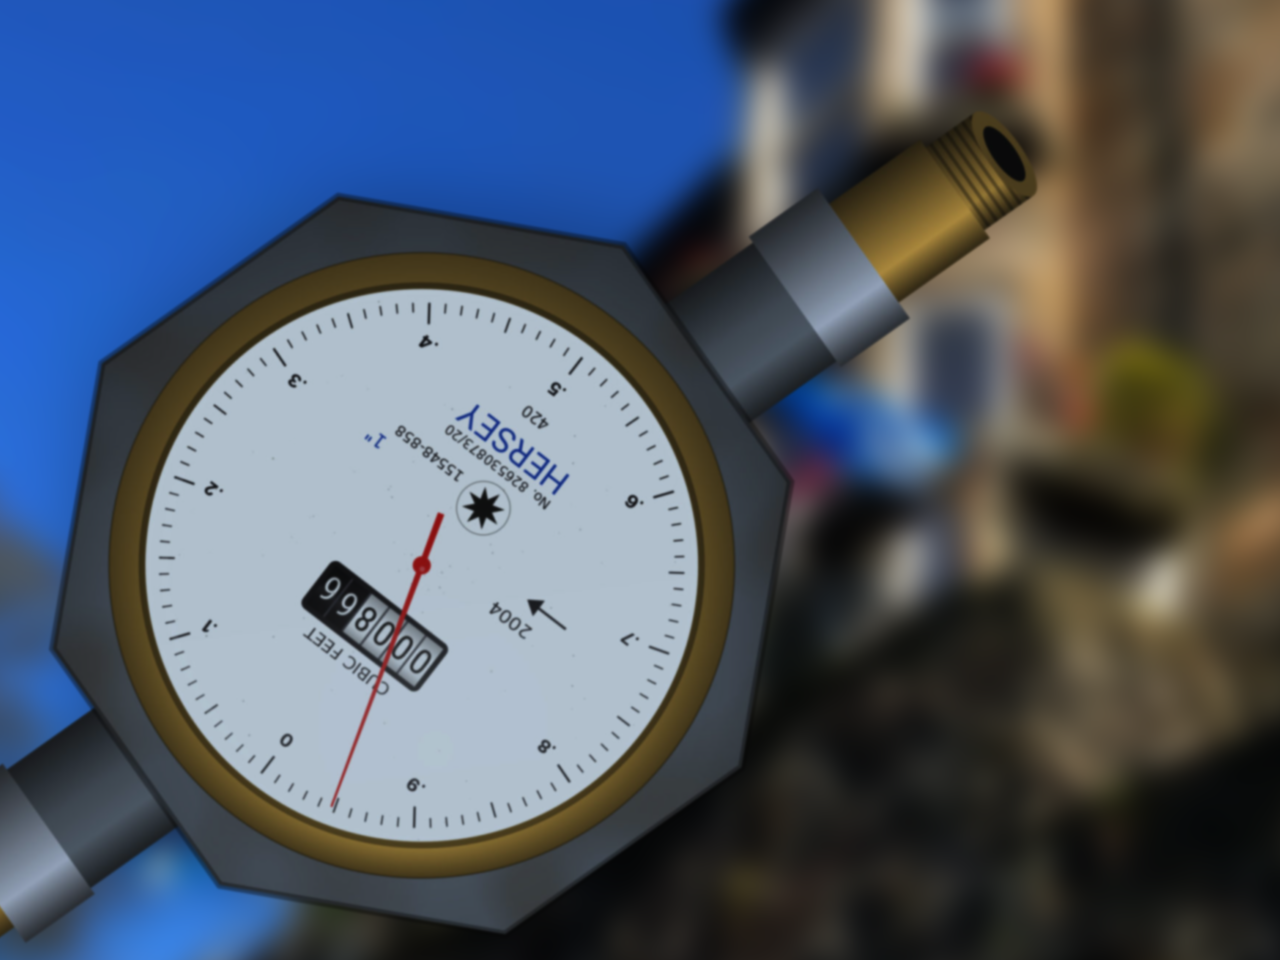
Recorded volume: 865.95
